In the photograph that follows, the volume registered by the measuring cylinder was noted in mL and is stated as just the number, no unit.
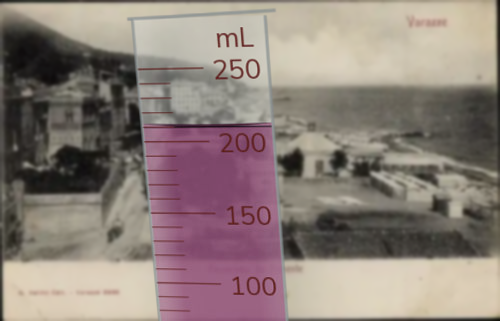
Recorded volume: 210
